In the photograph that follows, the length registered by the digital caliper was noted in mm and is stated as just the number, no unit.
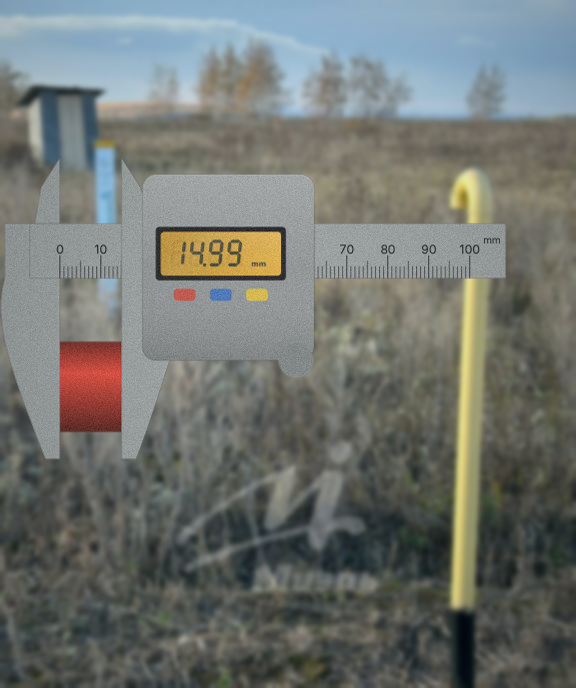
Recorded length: 14.99
